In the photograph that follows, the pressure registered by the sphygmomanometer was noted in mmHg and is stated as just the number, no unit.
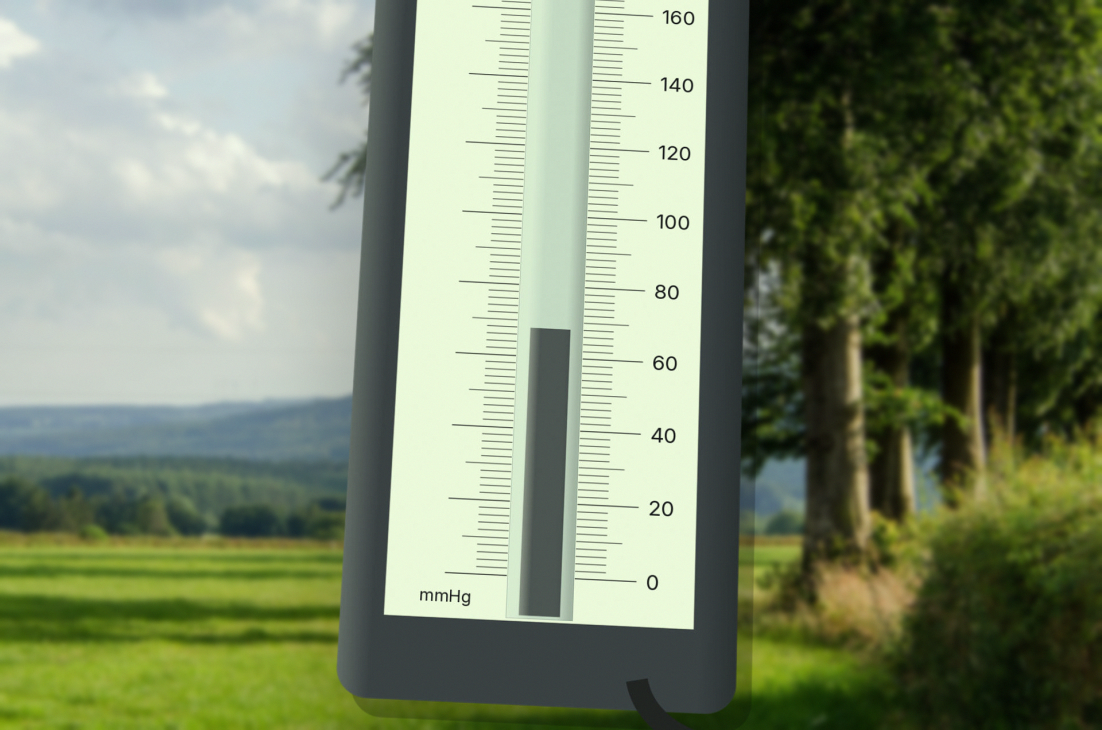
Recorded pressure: 68
